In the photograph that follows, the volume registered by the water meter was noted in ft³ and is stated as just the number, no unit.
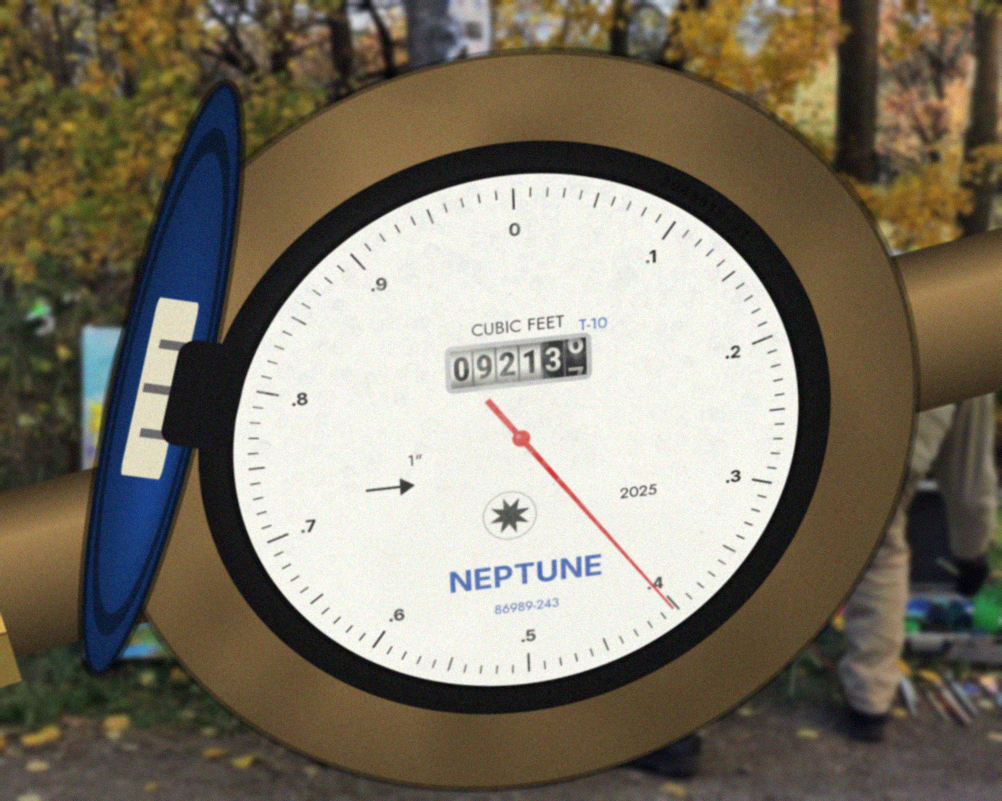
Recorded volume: 92136.40
